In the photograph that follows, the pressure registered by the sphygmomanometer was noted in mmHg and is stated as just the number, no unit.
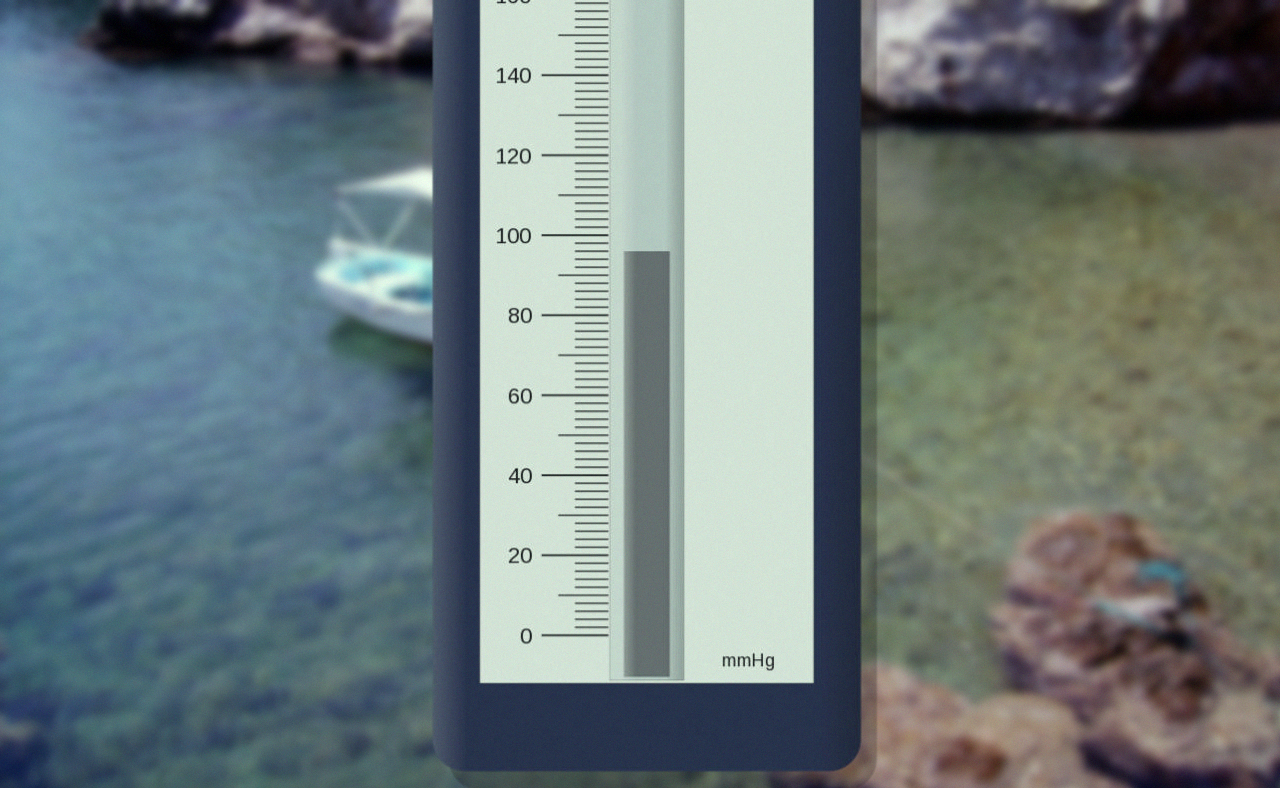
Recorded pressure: 96
